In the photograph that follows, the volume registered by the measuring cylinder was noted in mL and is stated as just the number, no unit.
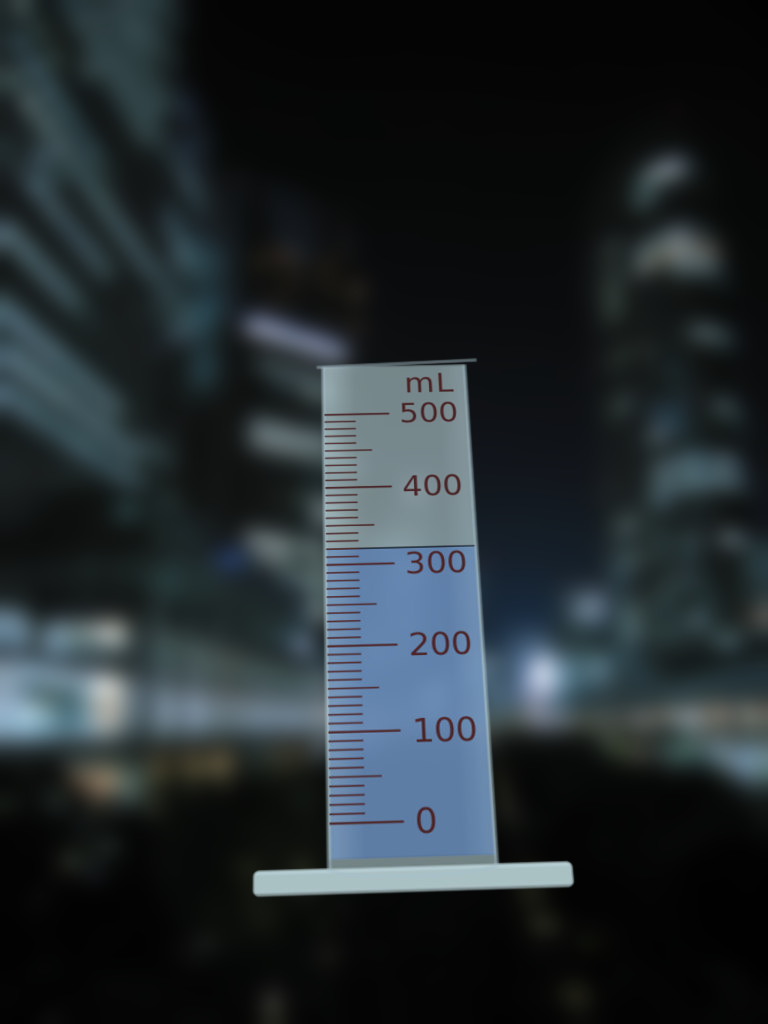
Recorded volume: 320
